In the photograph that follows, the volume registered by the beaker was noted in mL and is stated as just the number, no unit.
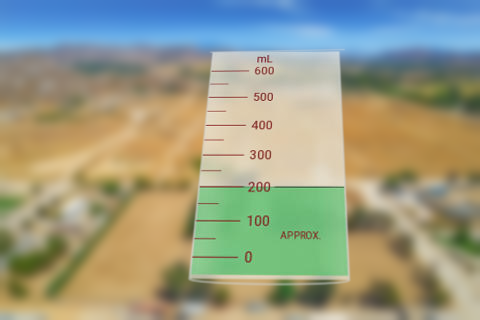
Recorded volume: 200
